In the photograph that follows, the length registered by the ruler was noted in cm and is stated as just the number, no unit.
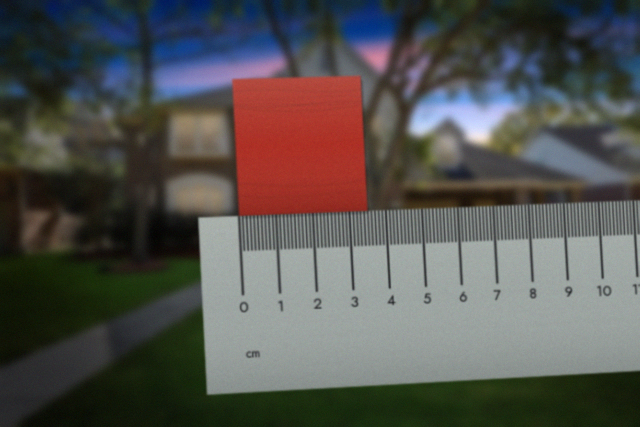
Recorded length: 3.5
